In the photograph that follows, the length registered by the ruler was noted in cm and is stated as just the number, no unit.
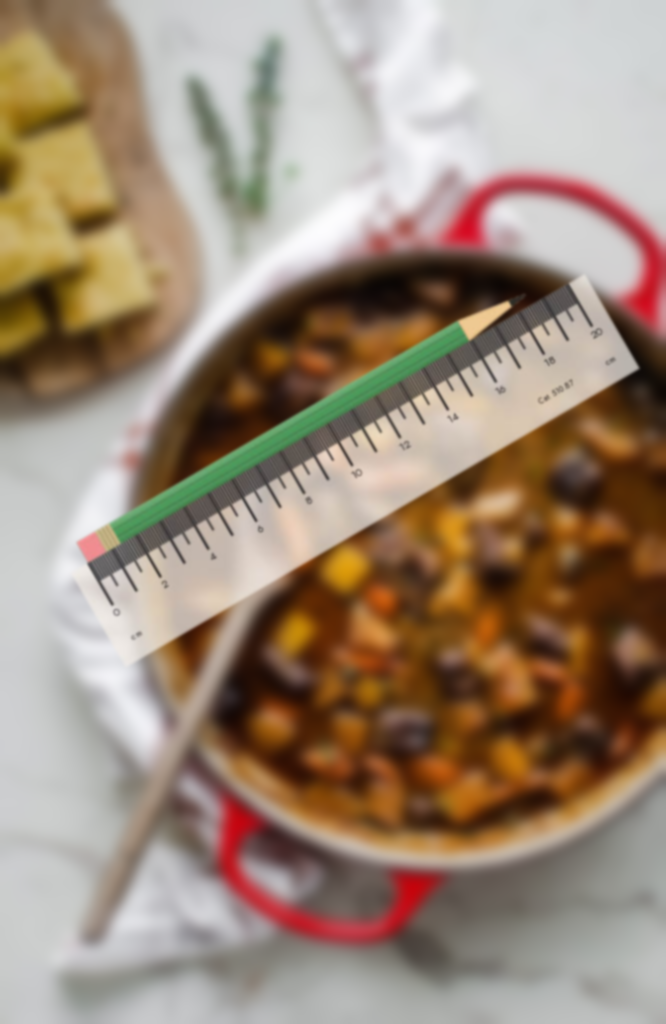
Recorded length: 18.5
